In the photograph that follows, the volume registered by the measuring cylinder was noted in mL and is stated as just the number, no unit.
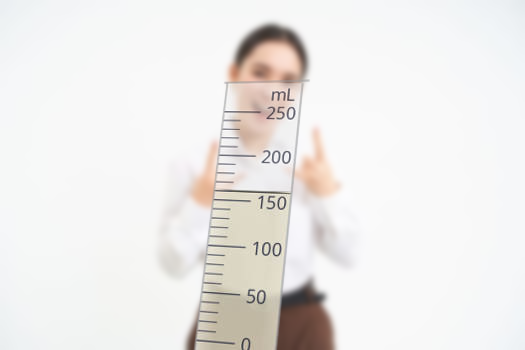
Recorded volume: 160
